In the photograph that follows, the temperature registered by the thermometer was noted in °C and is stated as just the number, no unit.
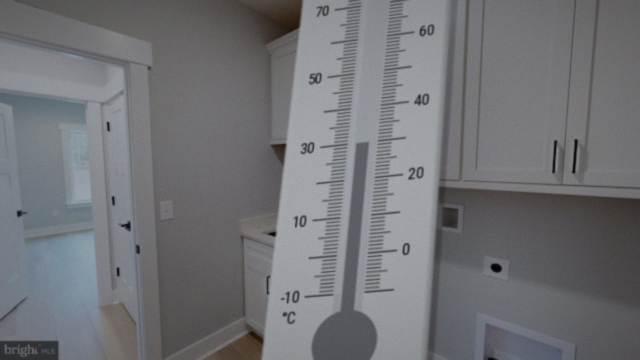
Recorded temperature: 30
